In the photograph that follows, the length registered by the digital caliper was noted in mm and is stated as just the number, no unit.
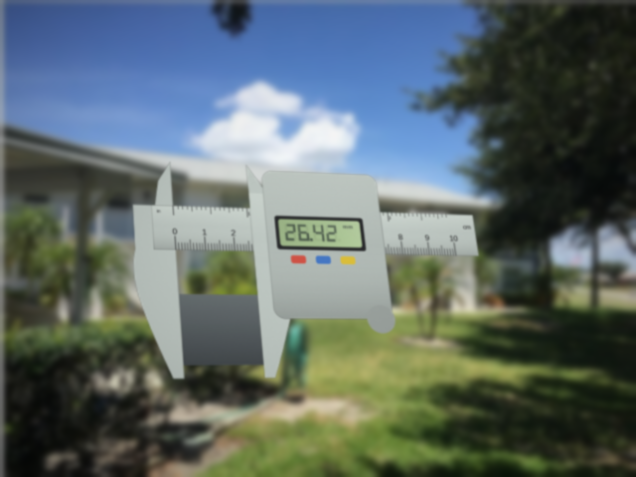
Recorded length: 26.42
